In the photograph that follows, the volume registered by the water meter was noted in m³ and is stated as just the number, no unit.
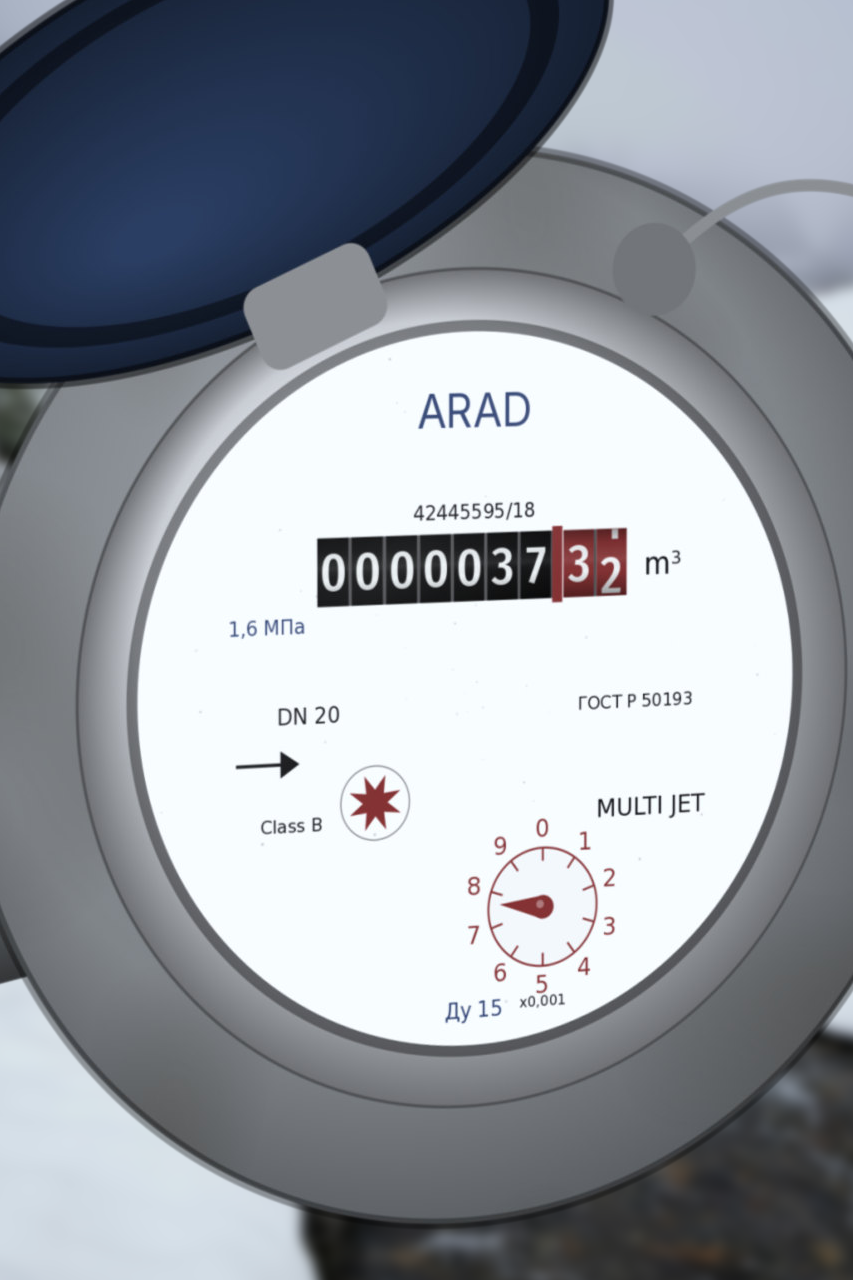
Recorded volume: 37.317
